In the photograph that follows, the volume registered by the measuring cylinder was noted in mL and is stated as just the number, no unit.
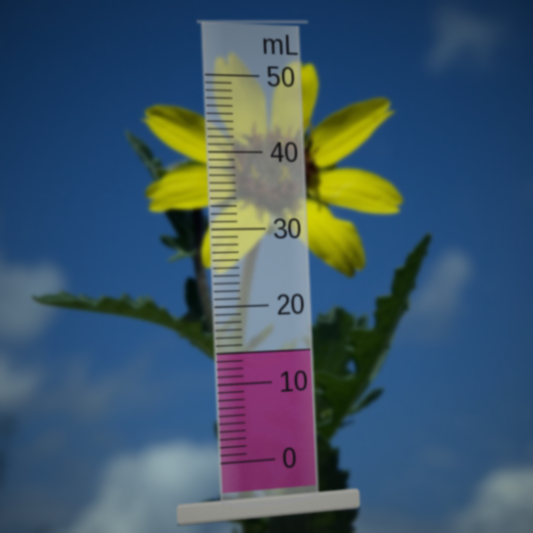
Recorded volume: 14
